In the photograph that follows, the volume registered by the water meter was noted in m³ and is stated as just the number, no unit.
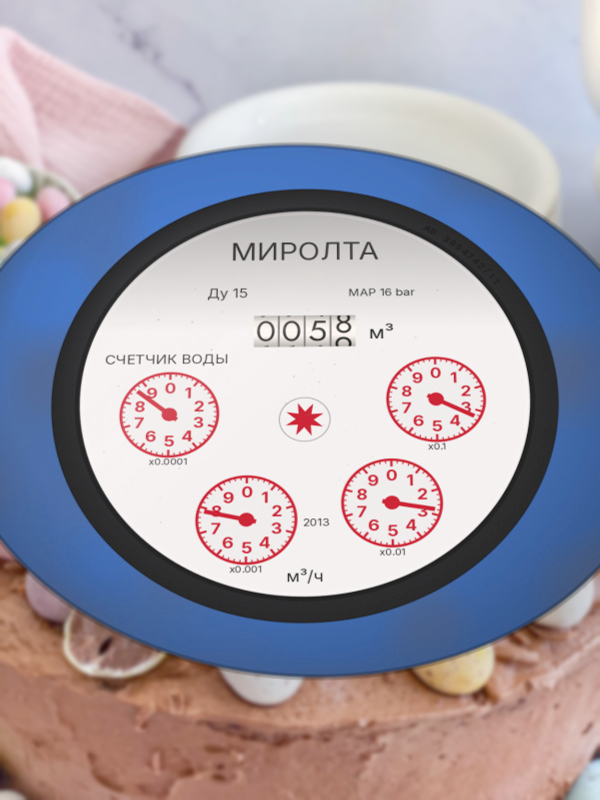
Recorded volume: 58.3278
